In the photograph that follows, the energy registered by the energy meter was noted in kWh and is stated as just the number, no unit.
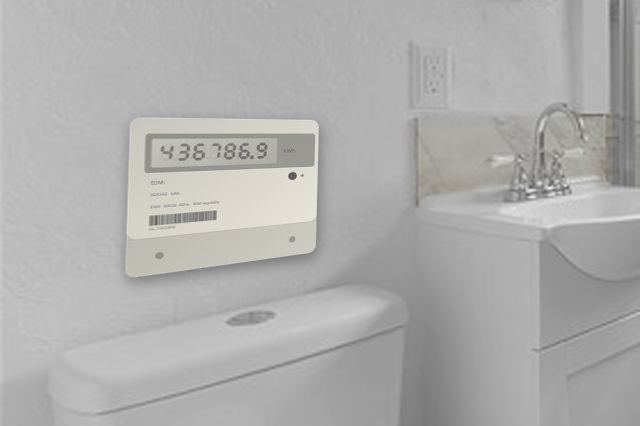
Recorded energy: 436786.9
